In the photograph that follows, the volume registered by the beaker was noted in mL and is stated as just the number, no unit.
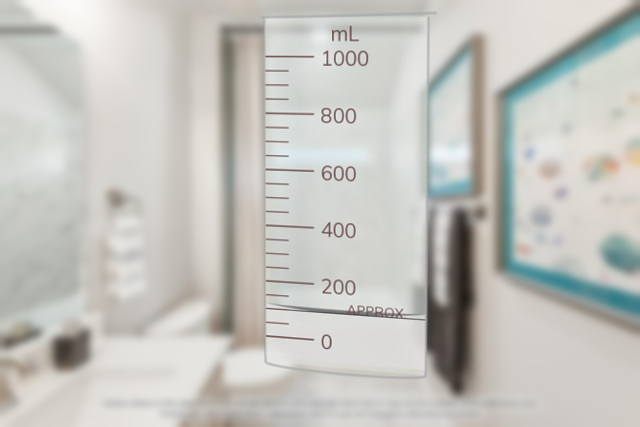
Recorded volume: 100
